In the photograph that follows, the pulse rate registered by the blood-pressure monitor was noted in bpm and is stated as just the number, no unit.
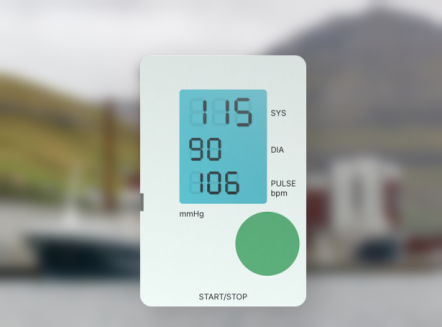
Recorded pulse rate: 106
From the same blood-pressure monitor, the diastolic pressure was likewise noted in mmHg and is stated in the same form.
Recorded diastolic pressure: 90
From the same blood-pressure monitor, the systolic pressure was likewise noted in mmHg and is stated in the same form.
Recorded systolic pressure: 115
